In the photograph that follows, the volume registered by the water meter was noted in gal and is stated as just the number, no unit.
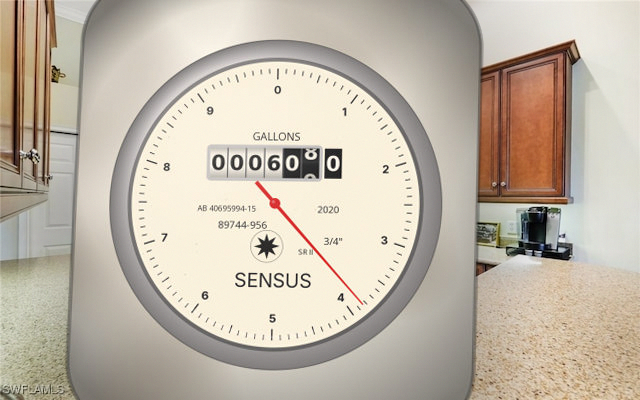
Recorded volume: 6083.8
